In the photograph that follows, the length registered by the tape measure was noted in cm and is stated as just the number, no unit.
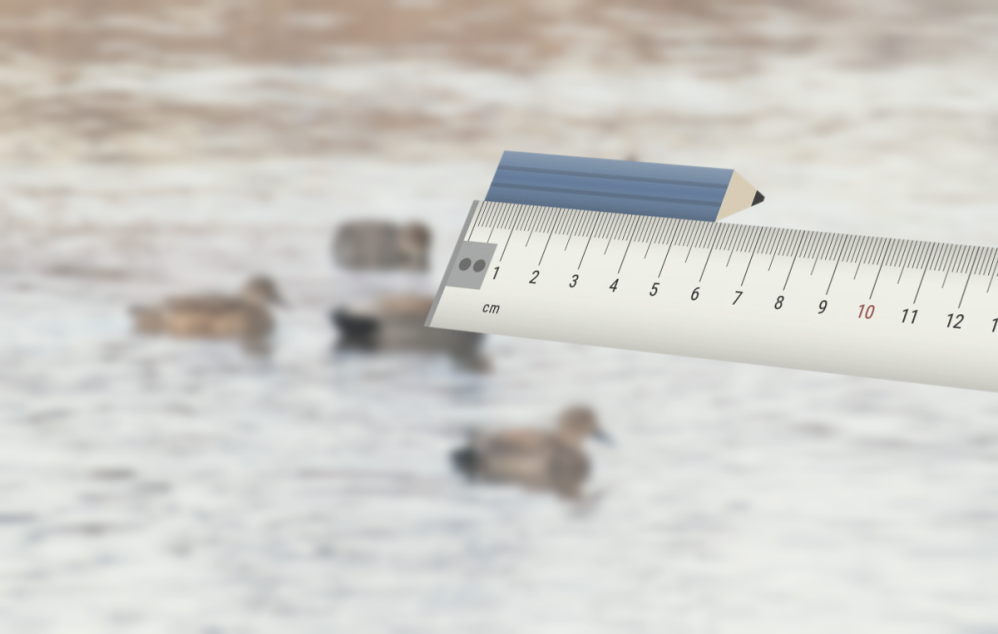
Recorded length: 6.8
